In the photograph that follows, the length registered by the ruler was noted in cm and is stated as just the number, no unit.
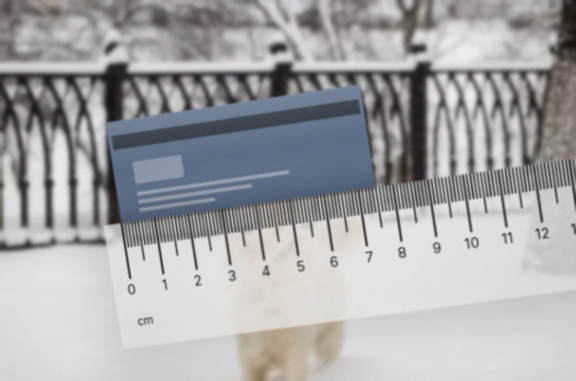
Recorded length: 7.5
